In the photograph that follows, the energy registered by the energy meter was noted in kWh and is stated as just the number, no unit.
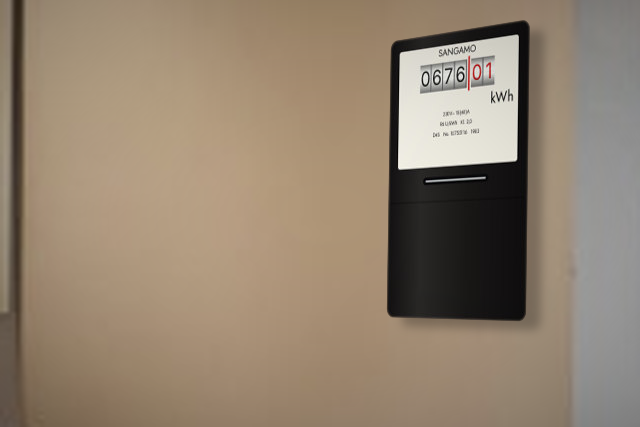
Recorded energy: 676.01
